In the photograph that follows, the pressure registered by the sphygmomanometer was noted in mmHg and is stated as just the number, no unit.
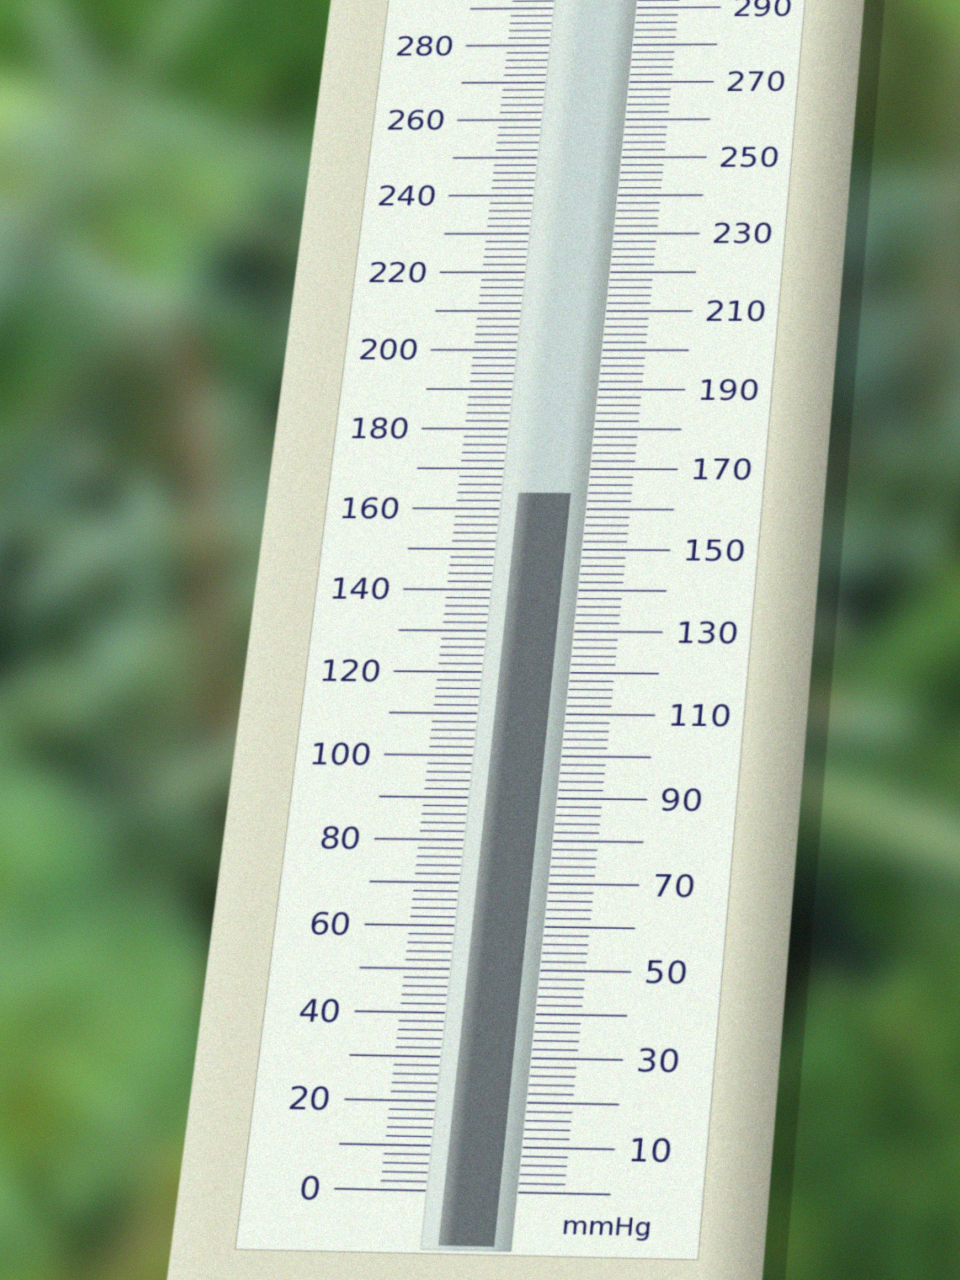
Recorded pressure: 164
